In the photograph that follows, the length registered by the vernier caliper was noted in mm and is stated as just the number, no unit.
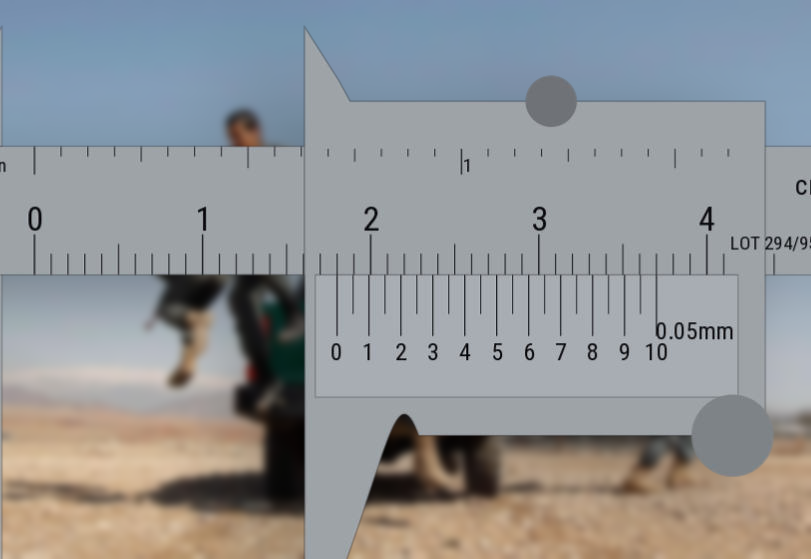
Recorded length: 18.0
